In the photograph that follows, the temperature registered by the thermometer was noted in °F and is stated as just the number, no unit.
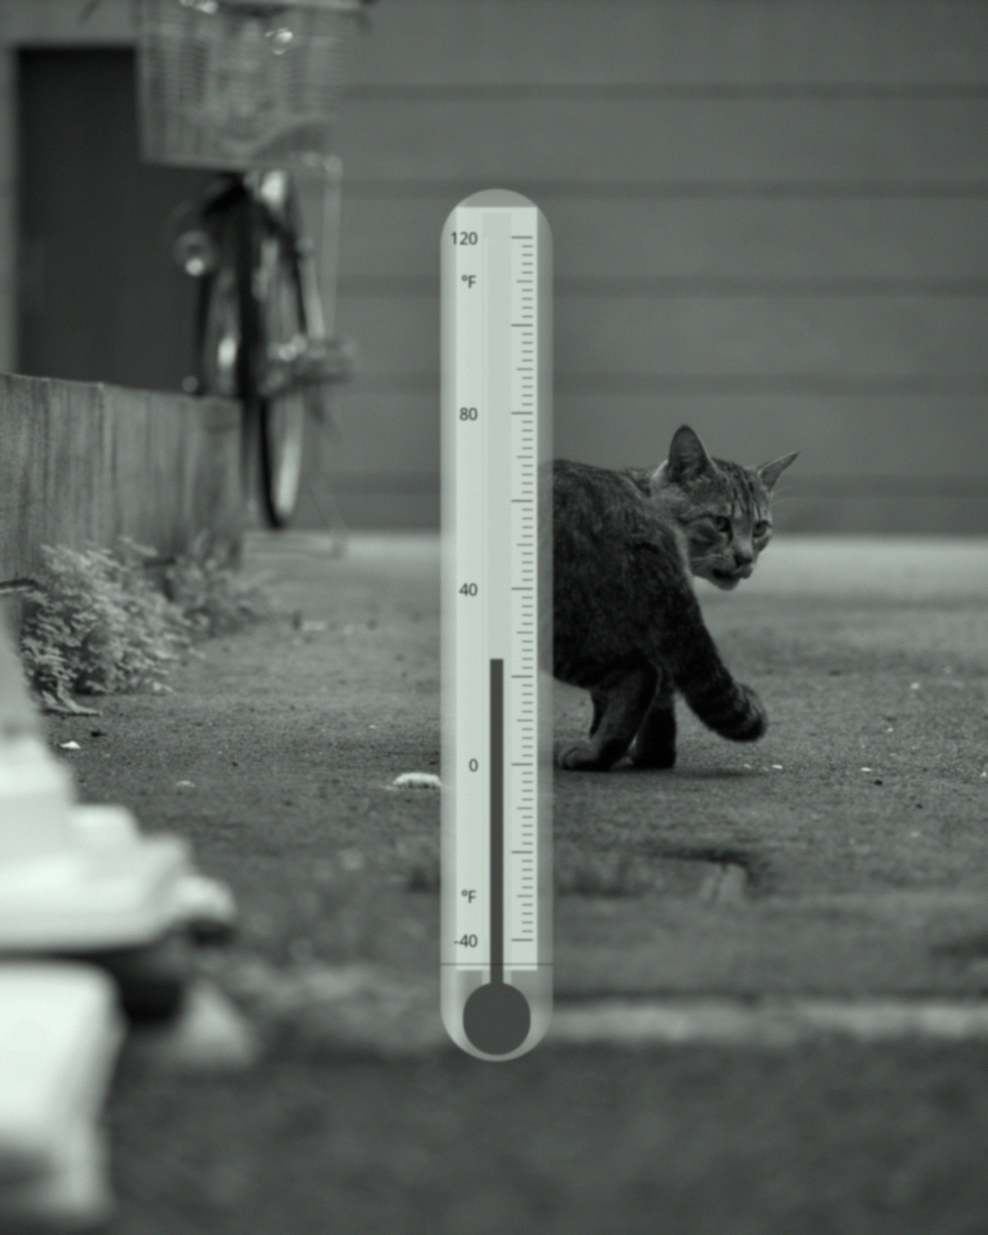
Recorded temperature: 24
